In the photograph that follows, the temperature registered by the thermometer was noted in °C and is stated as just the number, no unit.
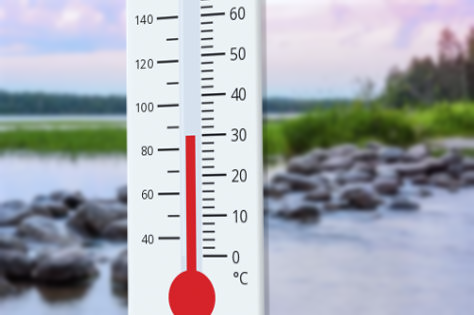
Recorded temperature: 30
